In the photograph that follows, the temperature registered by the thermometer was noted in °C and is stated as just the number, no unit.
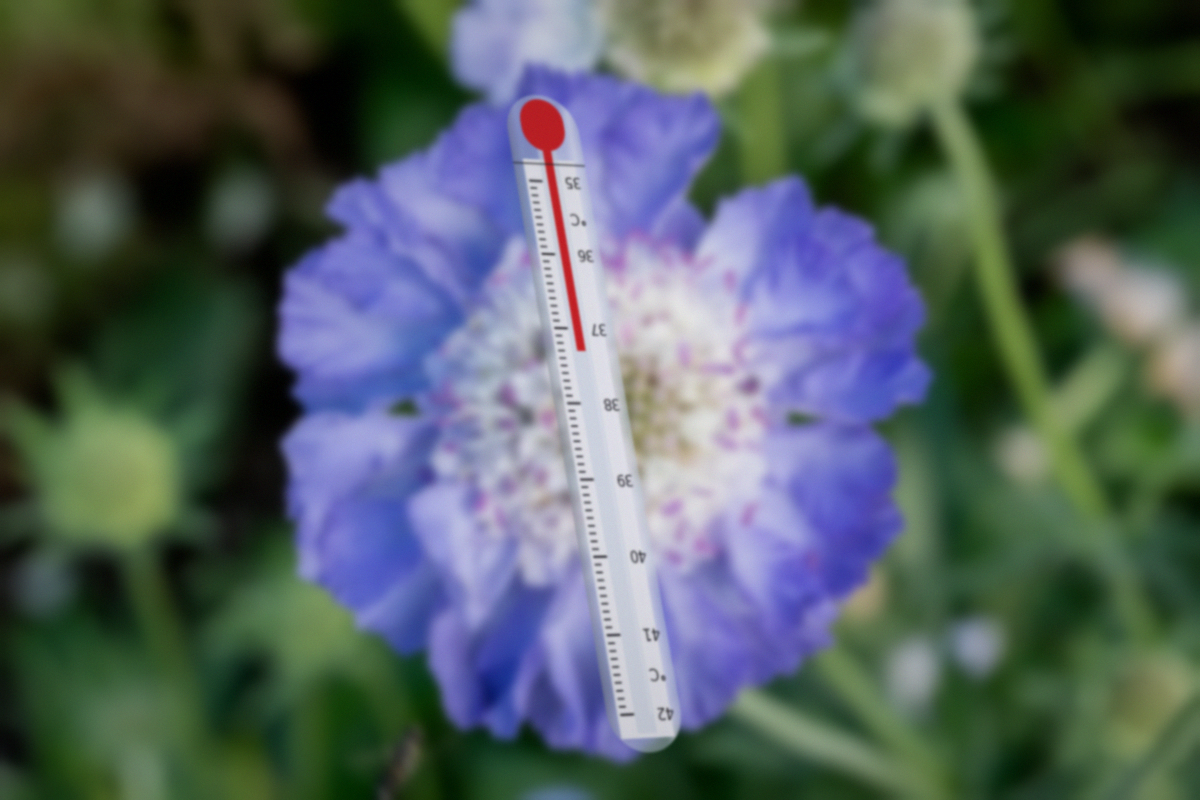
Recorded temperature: 37.3
